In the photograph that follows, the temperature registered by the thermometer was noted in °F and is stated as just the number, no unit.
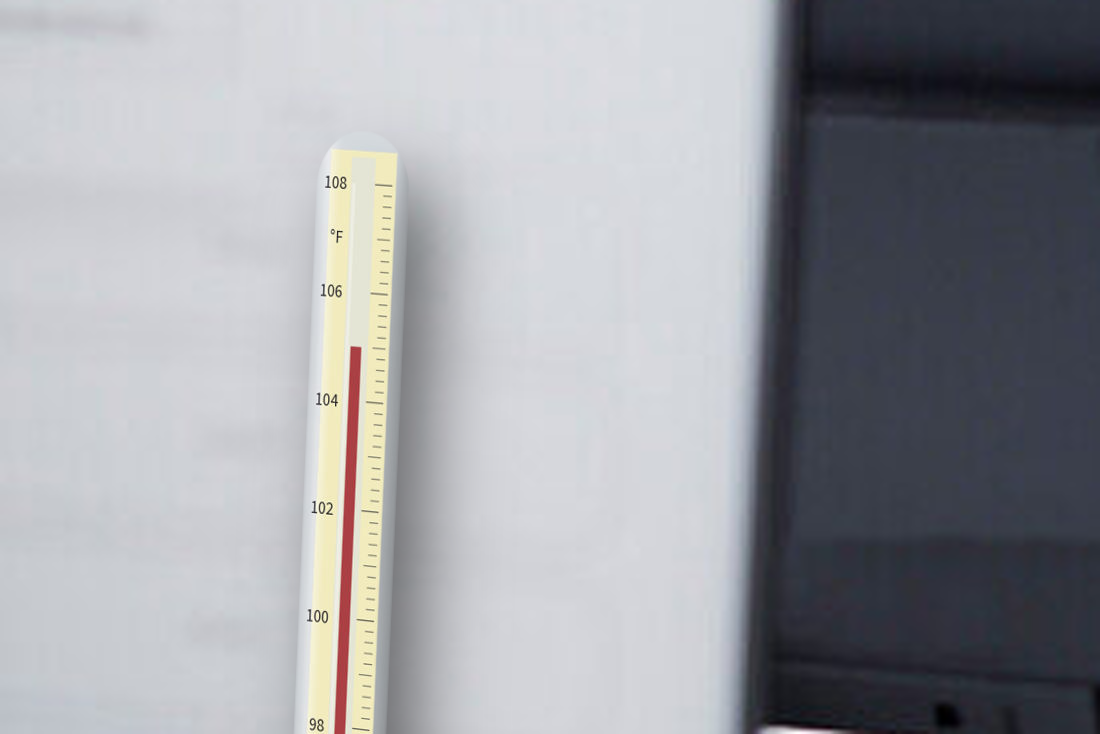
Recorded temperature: 105
